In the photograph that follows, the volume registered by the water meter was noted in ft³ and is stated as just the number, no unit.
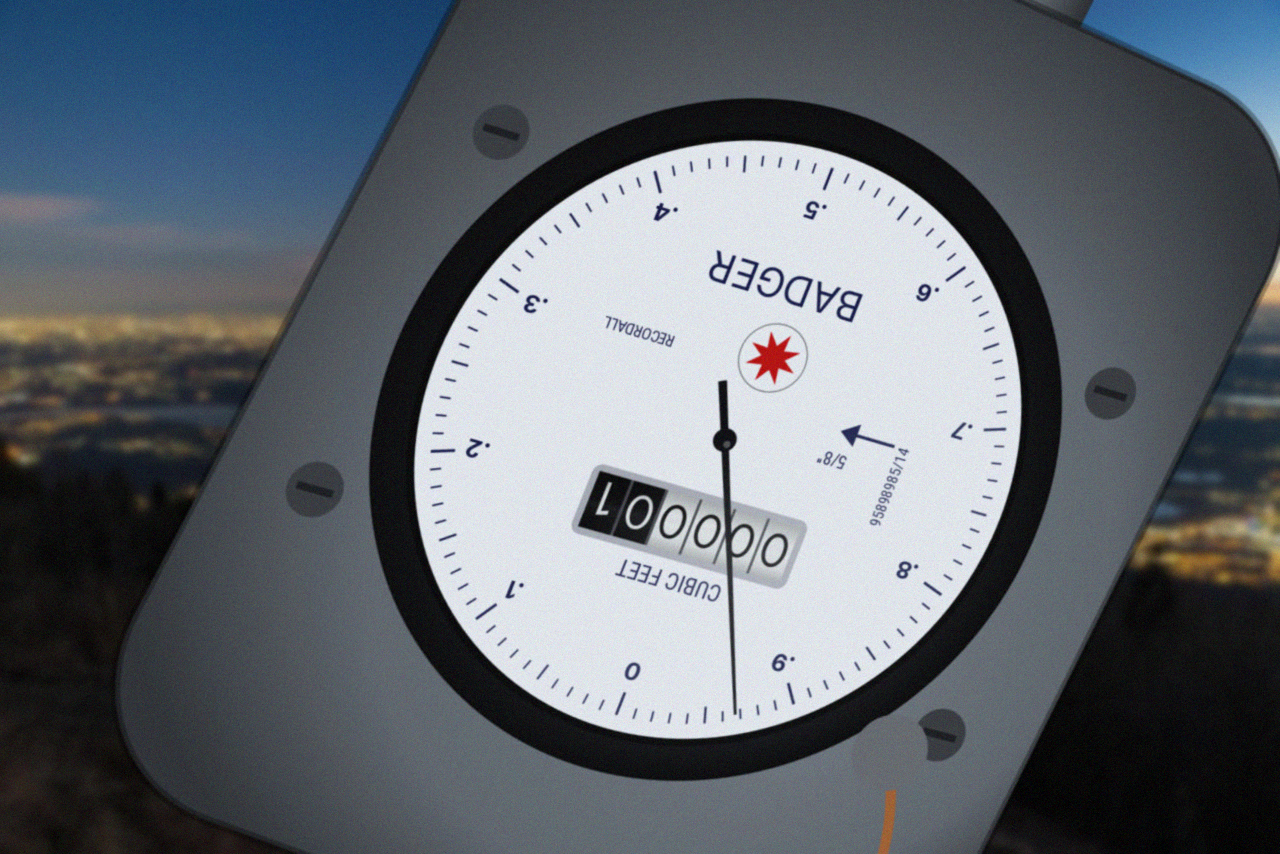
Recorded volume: 0.93
